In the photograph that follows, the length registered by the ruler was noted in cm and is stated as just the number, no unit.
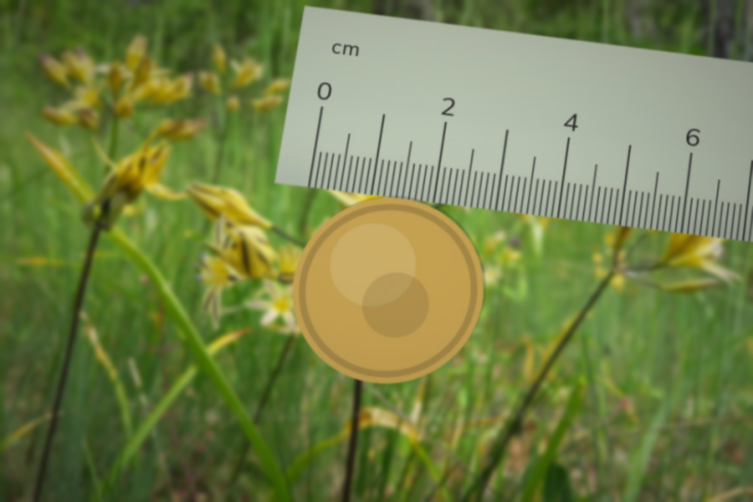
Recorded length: 3
